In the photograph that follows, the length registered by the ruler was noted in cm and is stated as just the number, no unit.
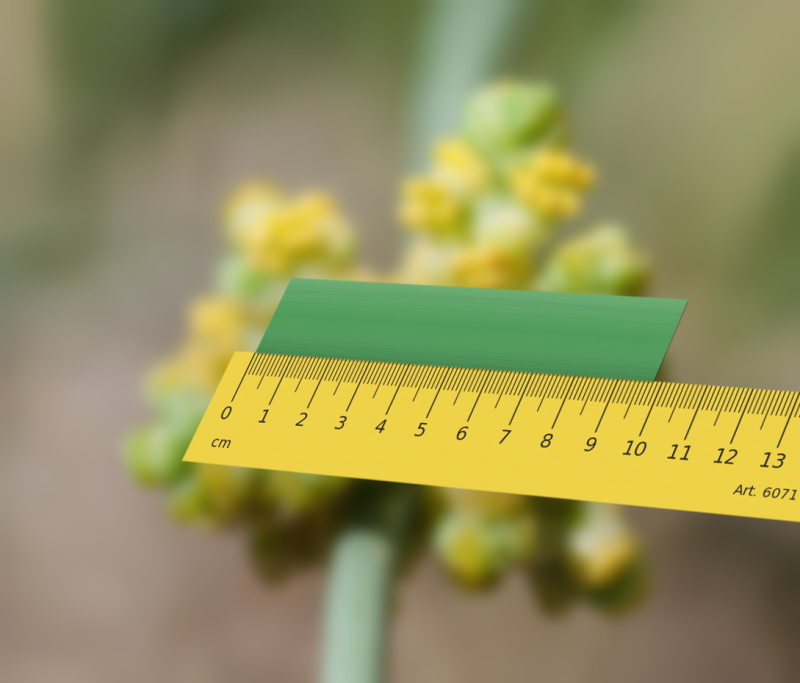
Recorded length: 9.8
